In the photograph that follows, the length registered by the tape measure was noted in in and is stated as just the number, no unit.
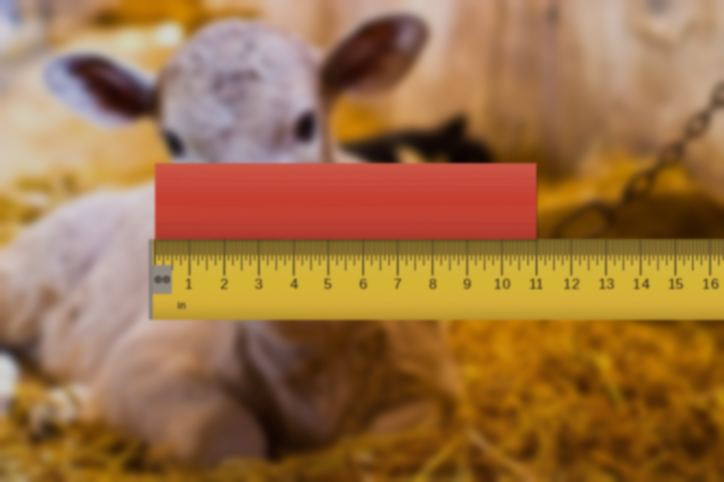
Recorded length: 11
